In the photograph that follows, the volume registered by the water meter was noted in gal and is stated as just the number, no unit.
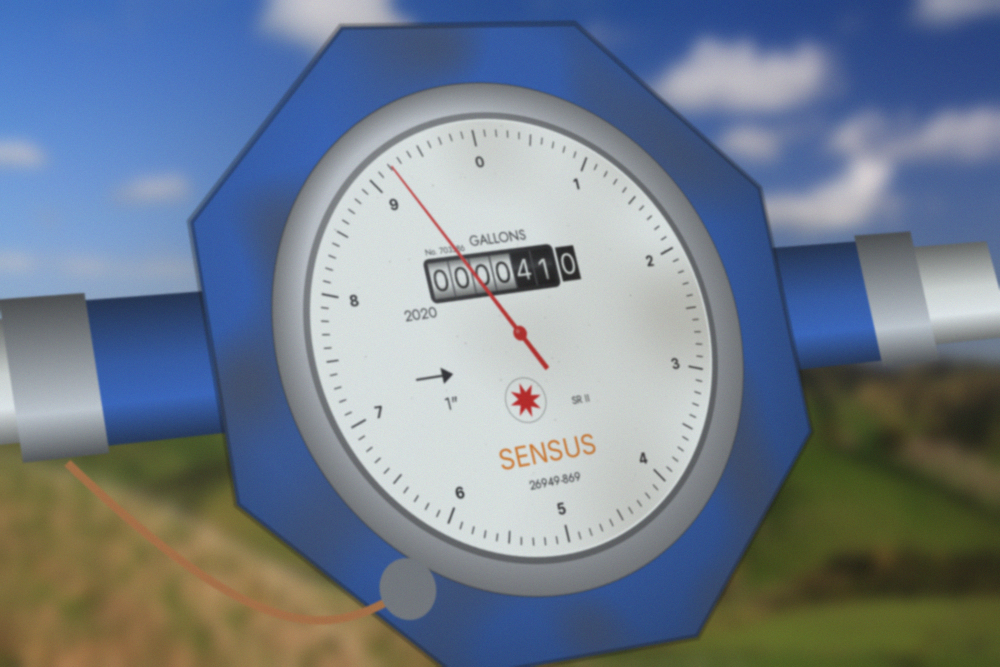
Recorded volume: 409.2
